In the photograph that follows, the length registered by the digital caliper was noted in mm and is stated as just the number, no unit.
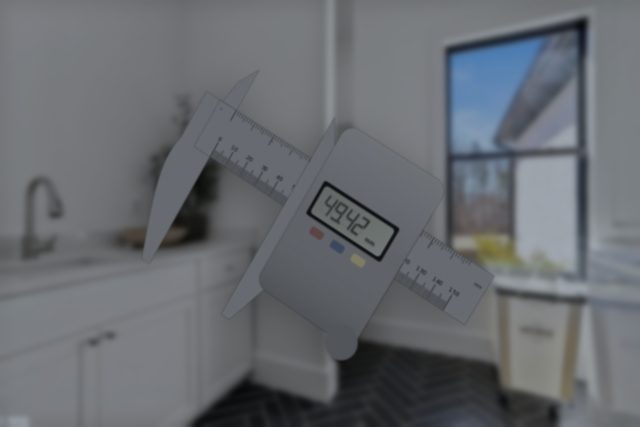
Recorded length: 49.42
